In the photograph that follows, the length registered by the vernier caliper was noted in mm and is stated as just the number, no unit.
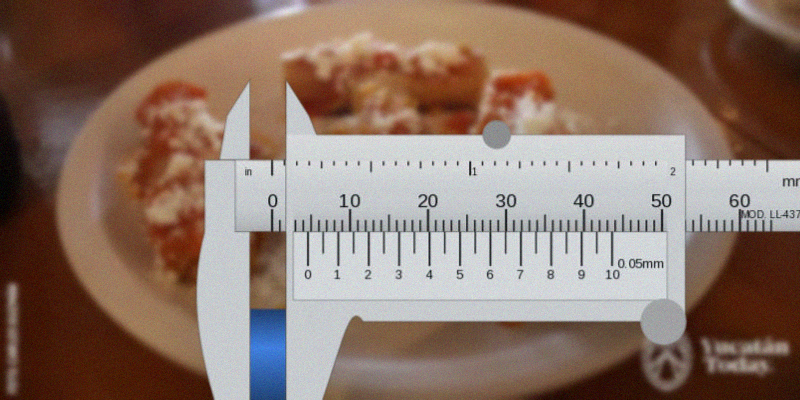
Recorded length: 4.6
